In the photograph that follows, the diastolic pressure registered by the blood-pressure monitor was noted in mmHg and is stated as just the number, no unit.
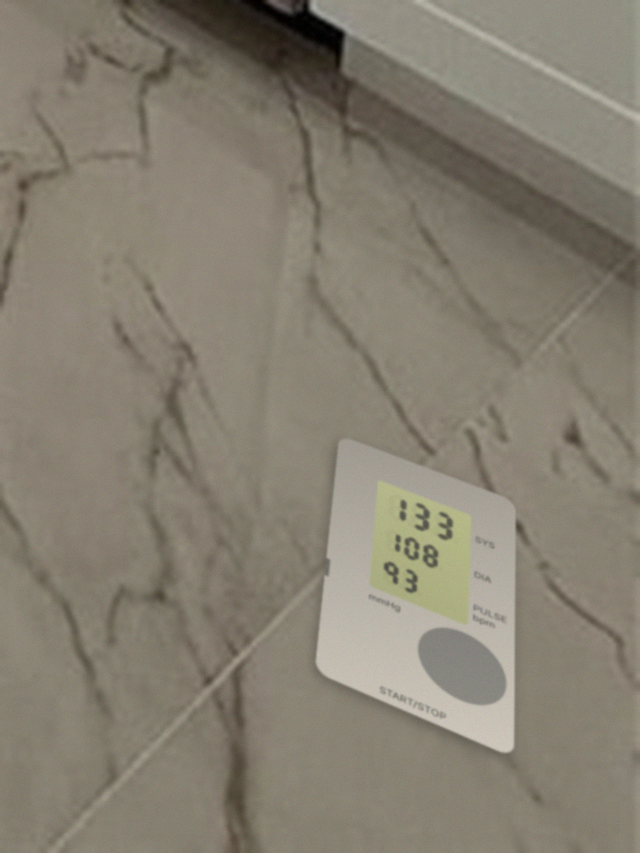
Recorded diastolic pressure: 108
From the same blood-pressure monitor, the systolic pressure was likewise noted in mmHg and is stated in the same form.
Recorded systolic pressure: 133
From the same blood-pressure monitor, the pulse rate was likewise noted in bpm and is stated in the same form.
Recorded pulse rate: 93
